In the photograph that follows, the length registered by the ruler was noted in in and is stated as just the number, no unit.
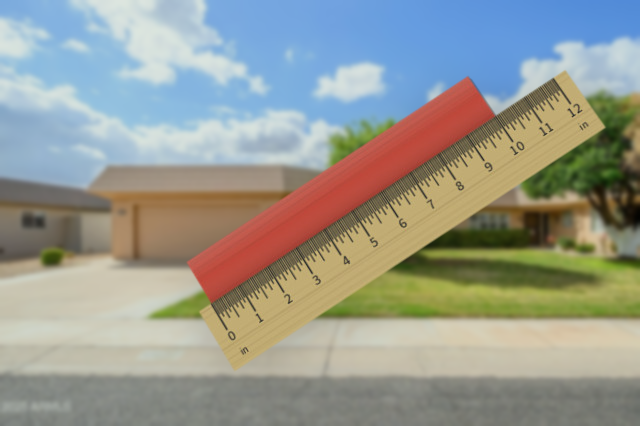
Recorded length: 10
